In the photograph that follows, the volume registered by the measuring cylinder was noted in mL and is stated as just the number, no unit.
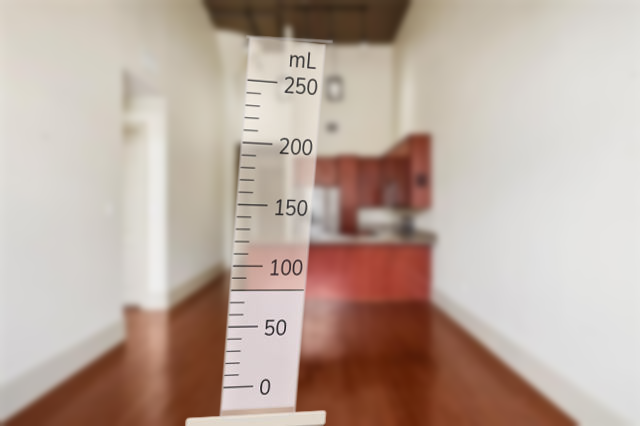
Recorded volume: 80
